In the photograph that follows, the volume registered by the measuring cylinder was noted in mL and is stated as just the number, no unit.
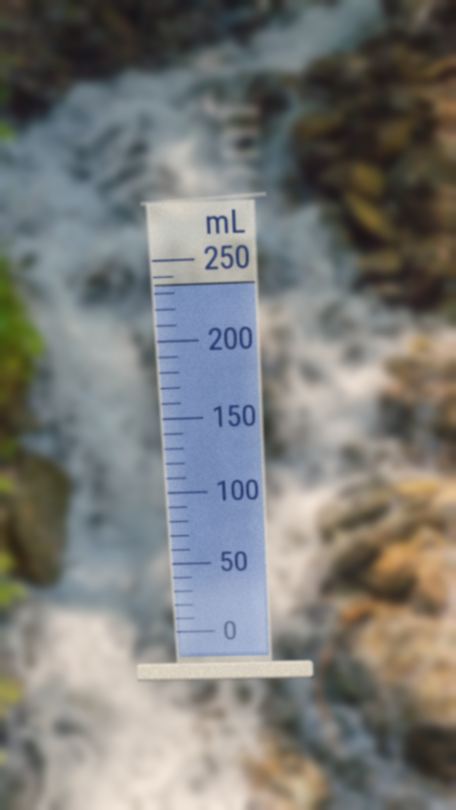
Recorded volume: 235
